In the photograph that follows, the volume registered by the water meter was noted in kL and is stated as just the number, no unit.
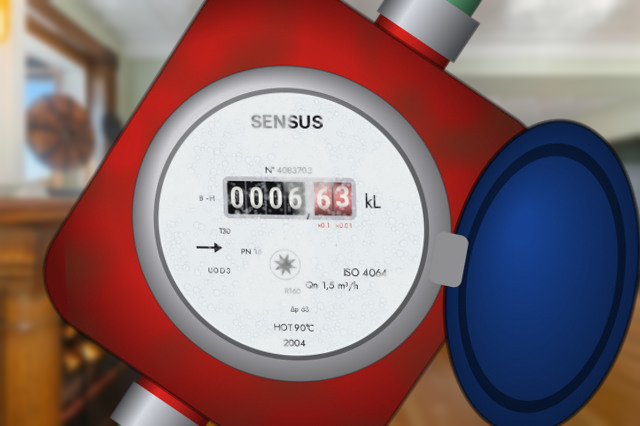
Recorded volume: 6.63
